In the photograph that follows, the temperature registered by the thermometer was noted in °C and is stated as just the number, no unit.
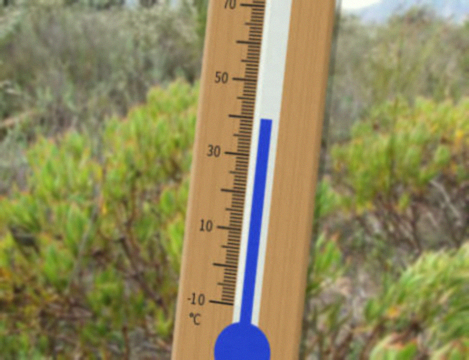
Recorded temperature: 40
